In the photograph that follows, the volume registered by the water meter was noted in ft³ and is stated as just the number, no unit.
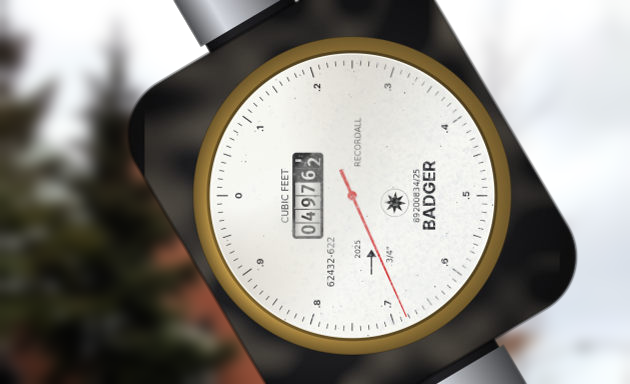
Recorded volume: 49761.68
